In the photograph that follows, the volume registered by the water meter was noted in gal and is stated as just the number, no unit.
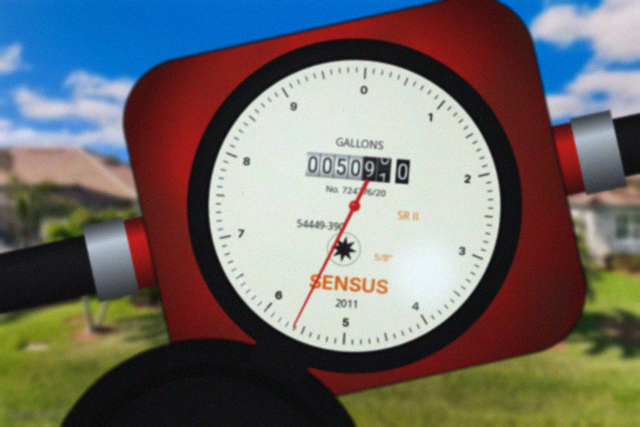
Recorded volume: 50905.6
